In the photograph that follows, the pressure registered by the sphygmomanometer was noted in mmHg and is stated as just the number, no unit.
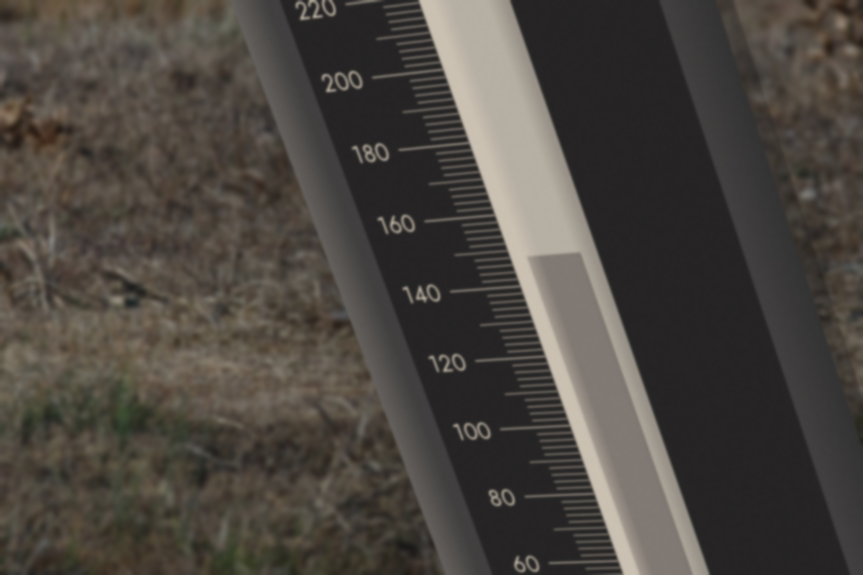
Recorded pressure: 148
